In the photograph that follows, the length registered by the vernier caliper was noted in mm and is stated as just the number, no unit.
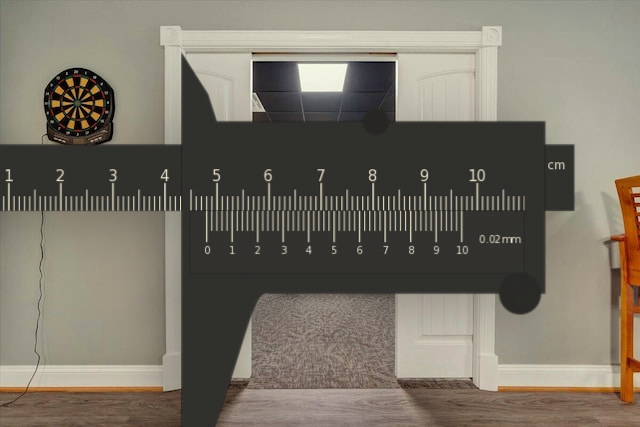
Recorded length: 48.0
